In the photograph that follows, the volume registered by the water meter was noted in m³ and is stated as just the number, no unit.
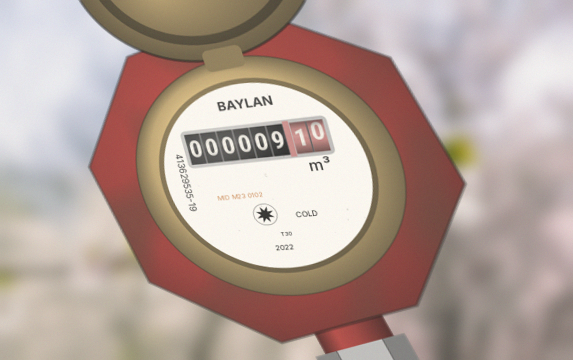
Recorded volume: 9.10
